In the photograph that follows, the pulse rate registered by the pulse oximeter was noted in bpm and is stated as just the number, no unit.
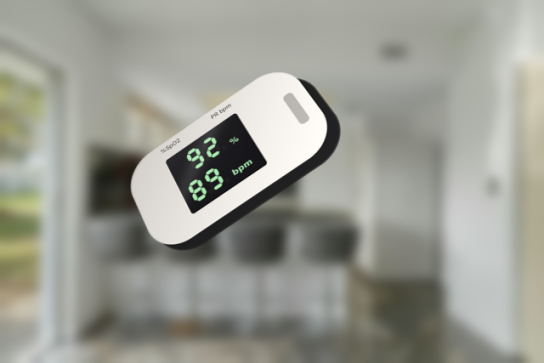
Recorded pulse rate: 89
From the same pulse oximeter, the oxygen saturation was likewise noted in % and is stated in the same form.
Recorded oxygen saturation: 92
